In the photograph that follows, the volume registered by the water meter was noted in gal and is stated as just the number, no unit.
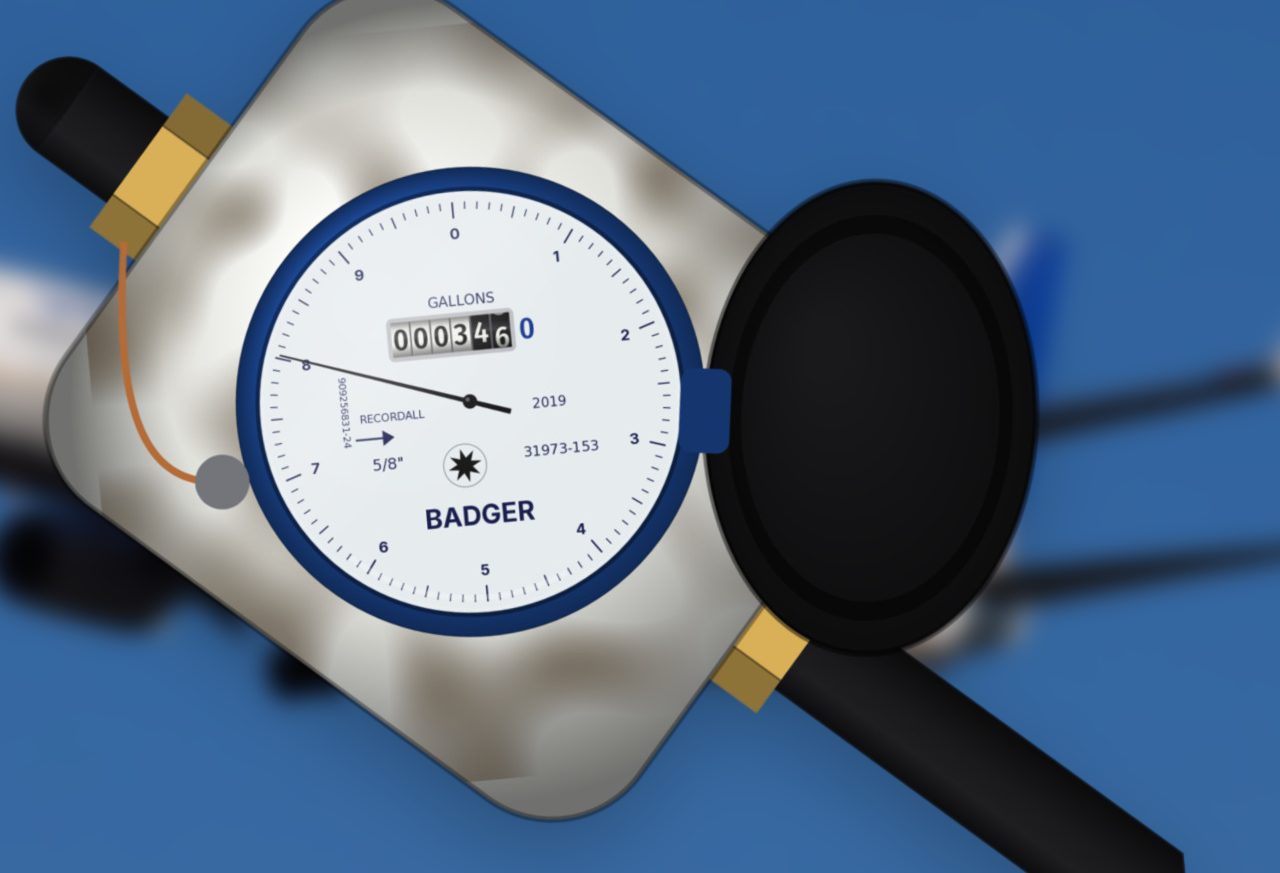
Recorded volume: 3458.0
